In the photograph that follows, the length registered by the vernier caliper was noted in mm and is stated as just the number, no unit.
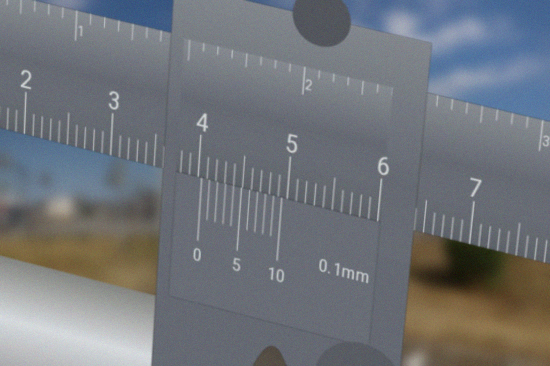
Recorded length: 40.4
